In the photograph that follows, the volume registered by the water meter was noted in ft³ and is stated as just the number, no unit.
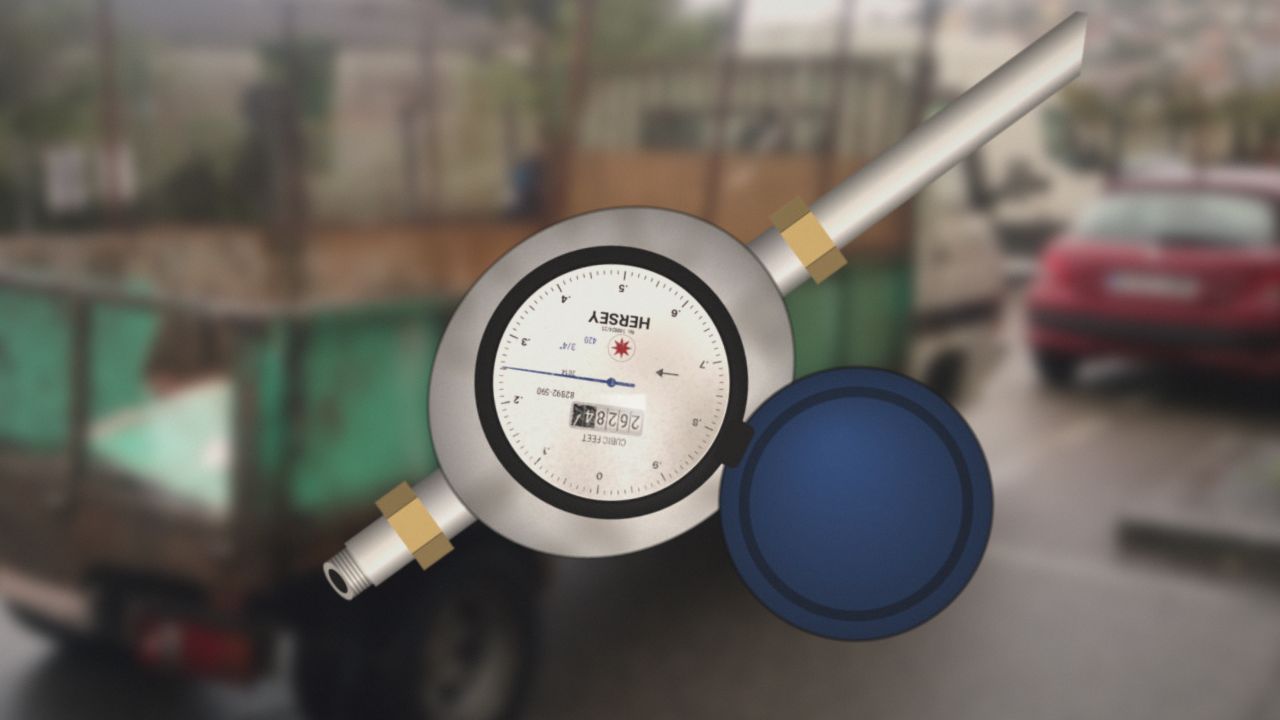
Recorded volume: 262847.25
